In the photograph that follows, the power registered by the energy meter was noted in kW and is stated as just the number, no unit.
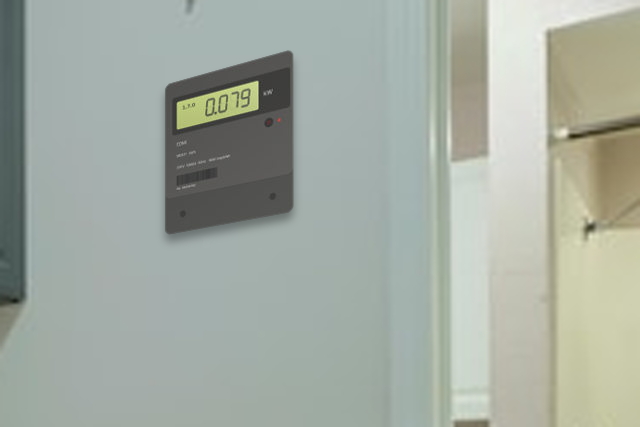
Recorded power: 0.079
